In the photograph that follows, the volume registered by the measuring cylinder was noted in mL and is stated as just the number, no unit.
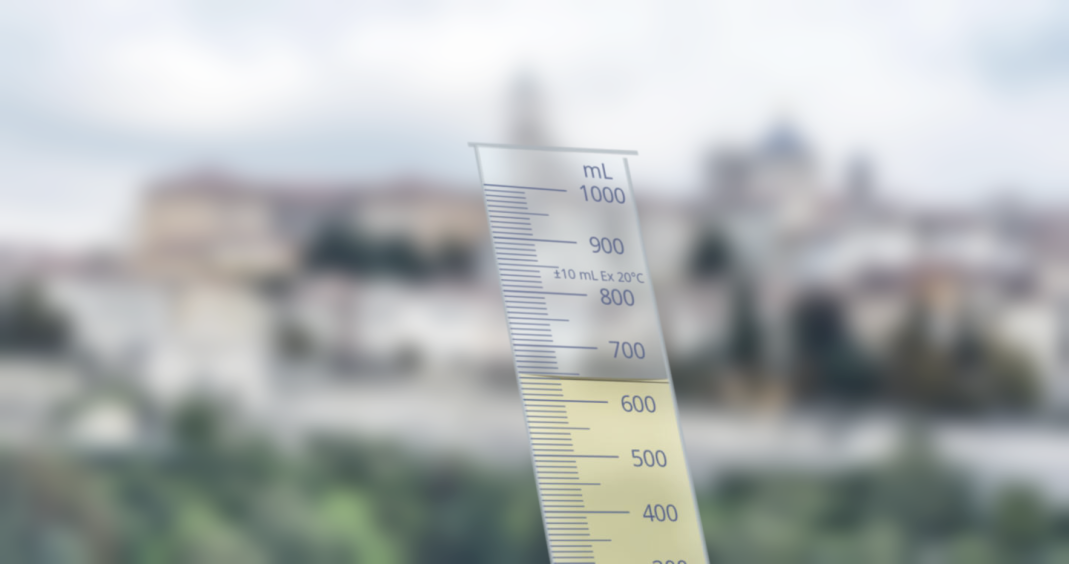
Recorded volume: 640
